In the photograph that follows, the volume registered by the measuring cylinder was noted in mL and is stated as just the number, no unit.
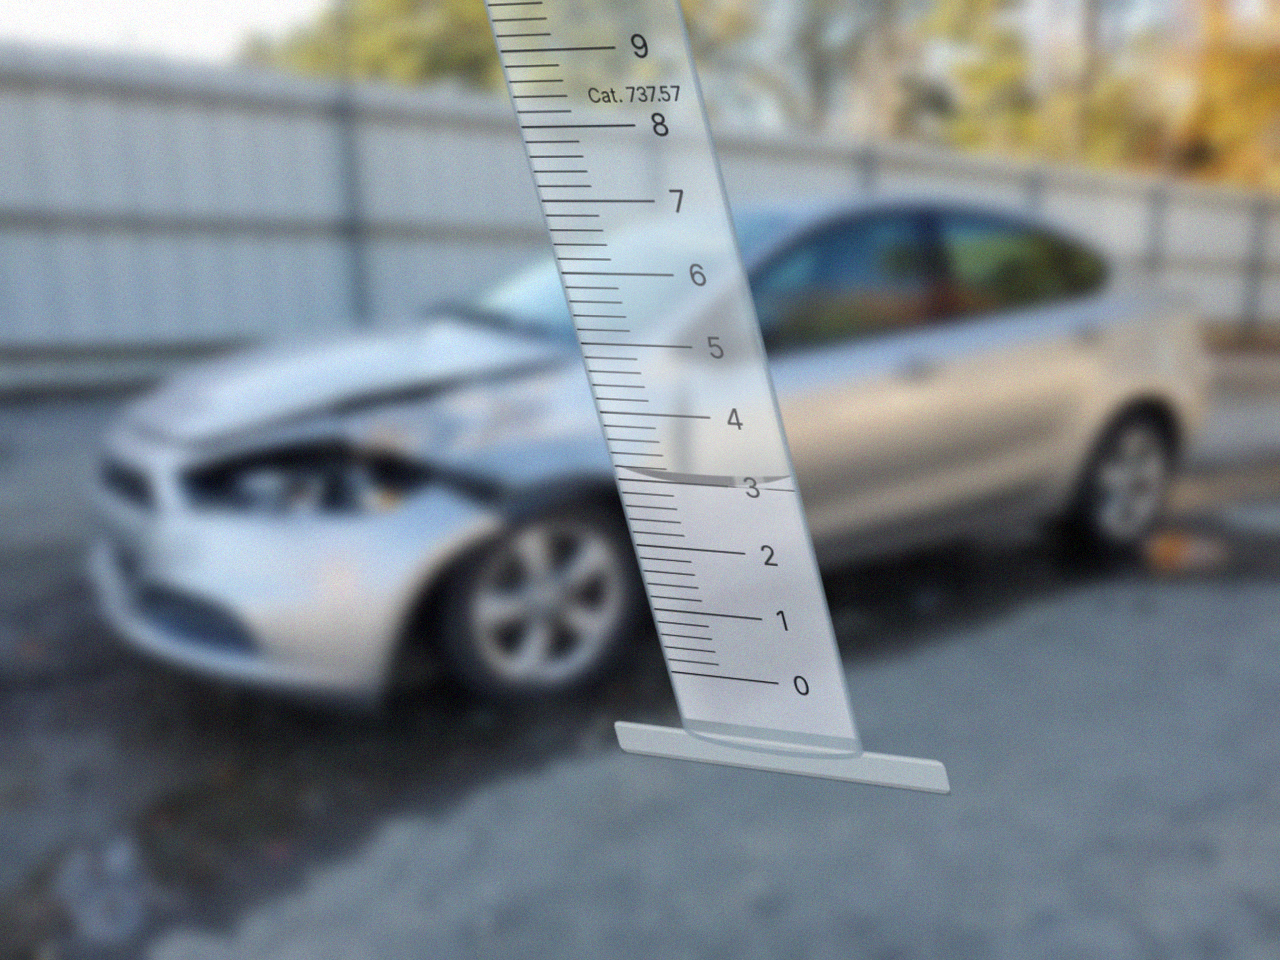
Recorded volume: 3
